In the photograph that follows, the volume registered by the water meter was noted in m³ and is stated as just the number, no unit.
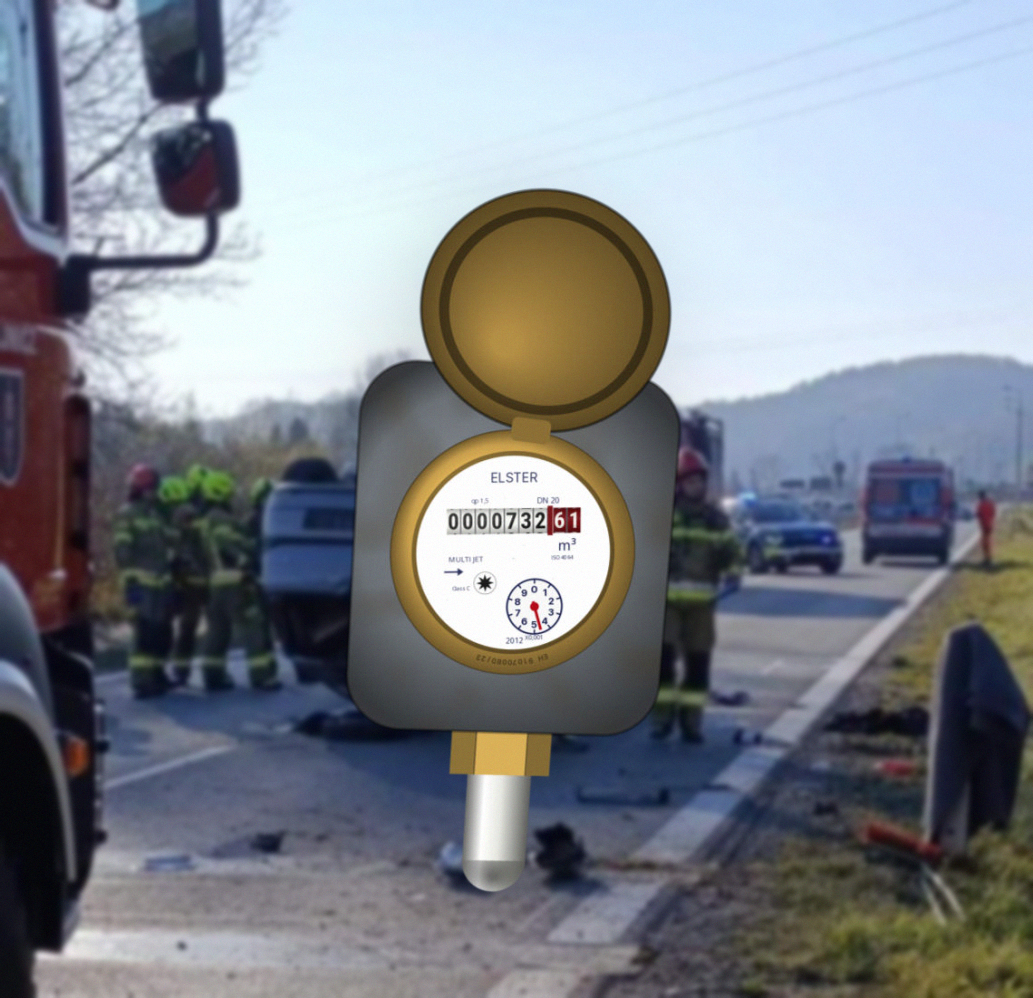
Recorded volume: 732.614
